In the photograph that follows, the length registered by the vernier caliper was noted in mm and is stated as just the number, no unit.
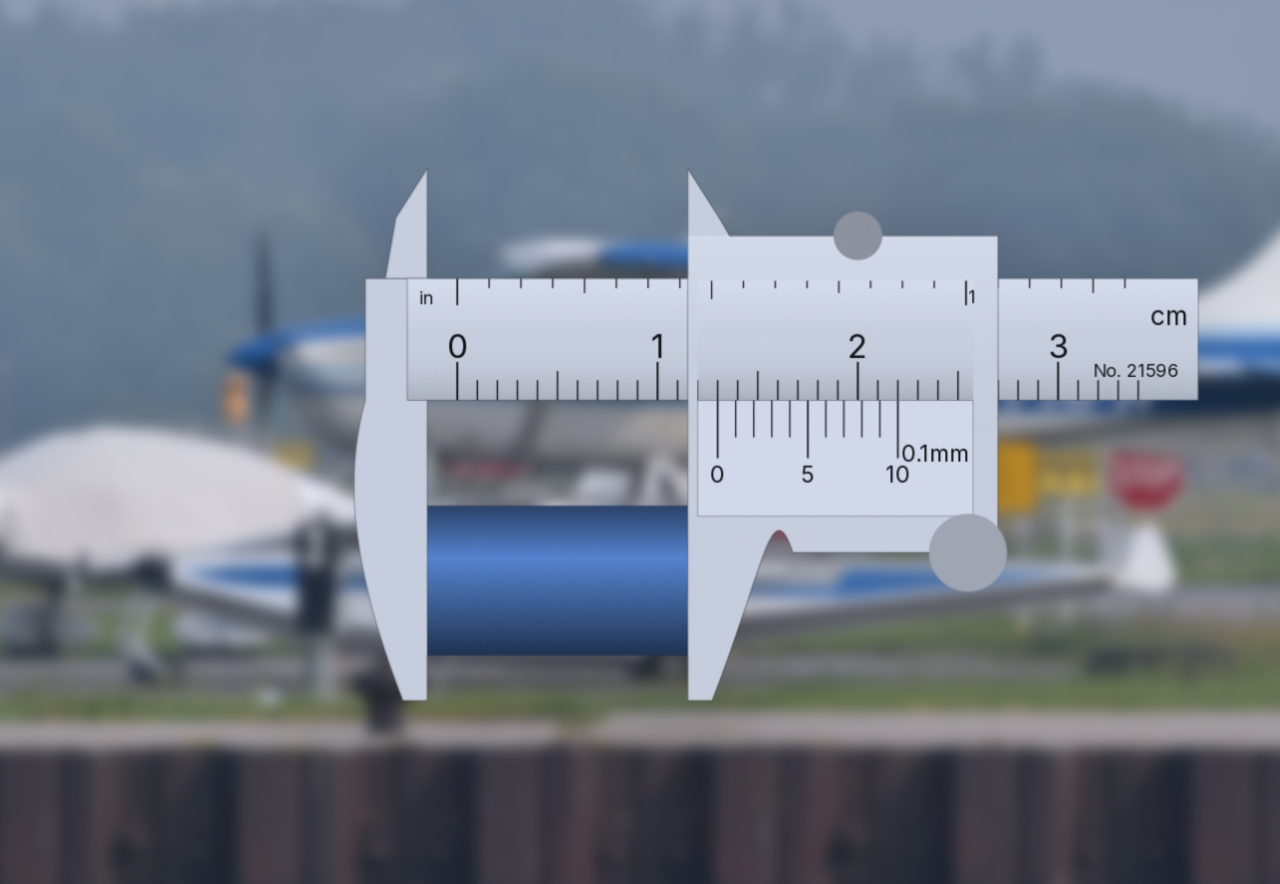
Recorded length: 13.0
